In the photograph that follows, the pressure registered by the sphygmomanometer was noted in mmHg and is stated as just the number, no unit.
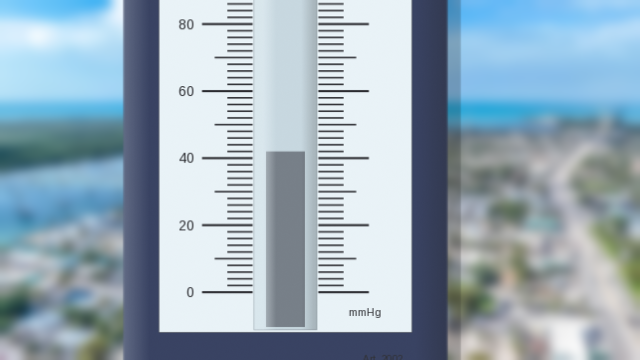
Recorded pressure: 42
